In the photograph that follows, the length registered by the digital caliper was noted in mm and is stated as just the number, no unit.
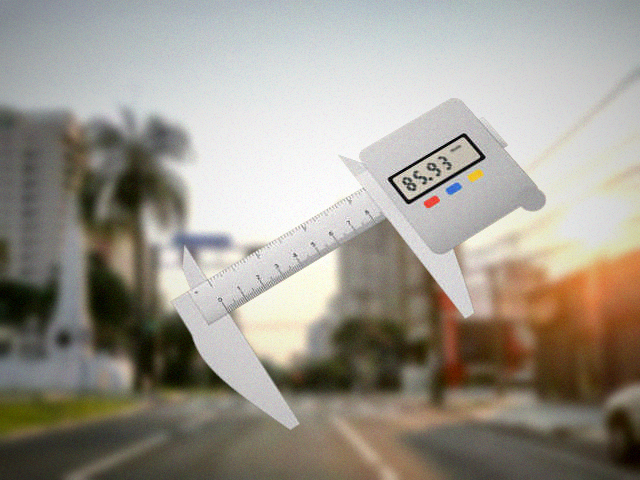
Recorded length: 85.93
